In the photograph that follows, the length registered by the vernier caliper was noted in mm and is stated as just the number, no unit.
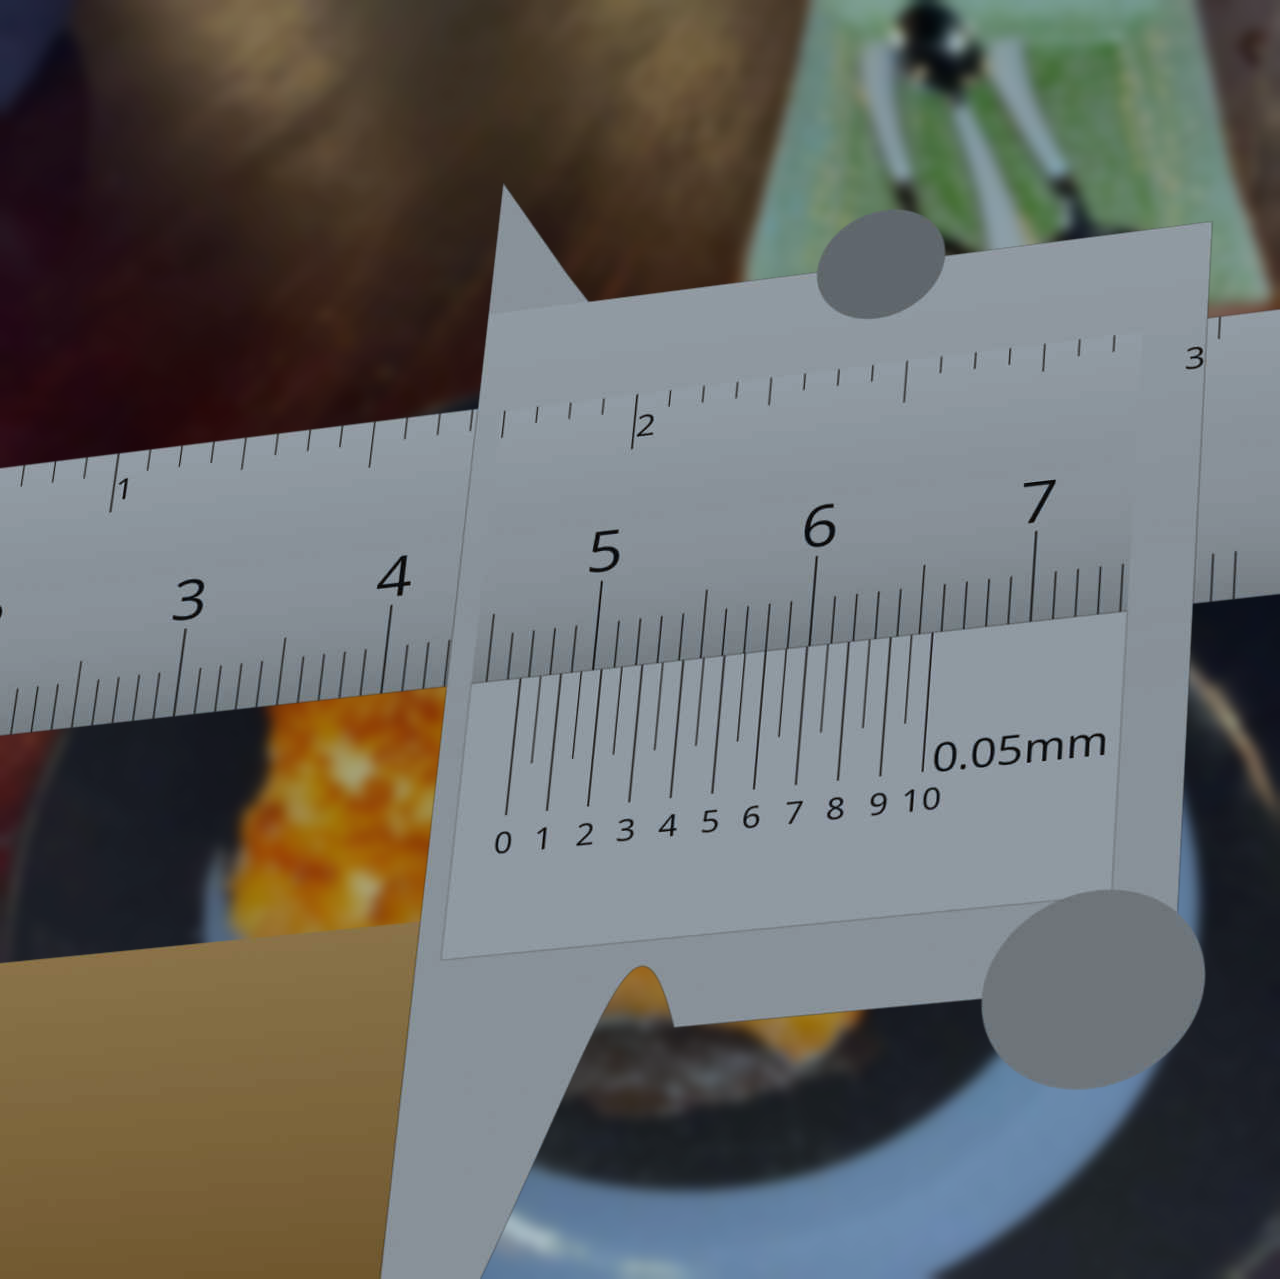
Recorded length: 46.6
